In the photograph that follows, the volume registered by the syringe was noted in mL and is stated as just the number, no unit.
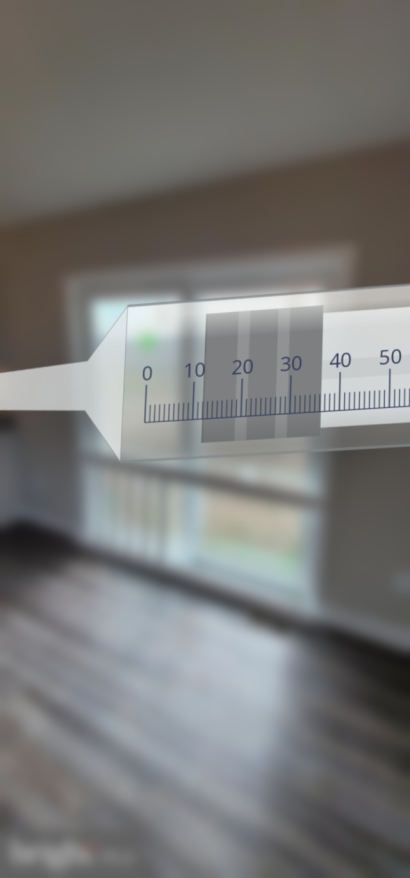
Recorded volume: 12
